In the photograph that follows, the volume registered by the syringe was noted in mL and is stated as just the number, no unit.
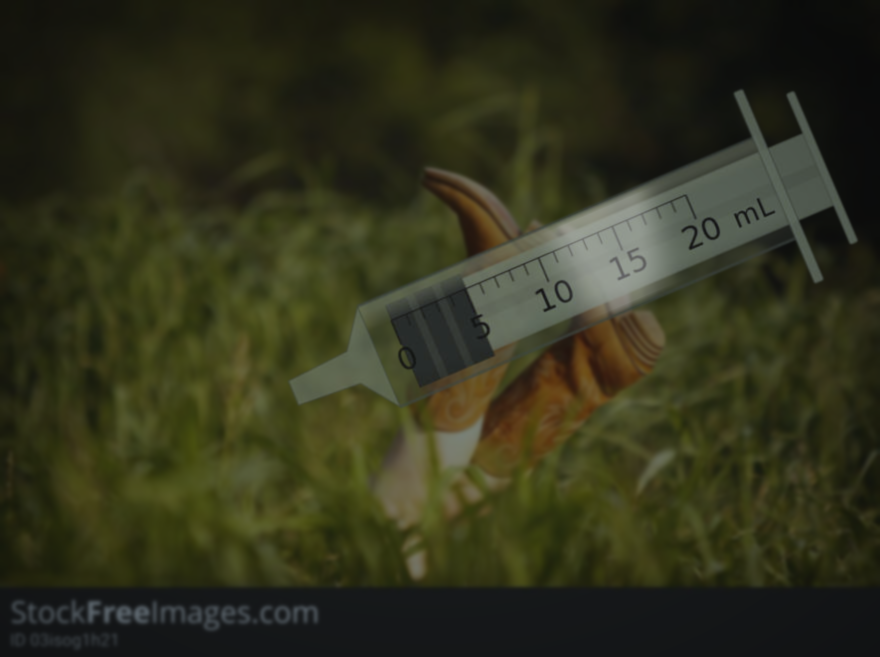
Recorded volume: 0
